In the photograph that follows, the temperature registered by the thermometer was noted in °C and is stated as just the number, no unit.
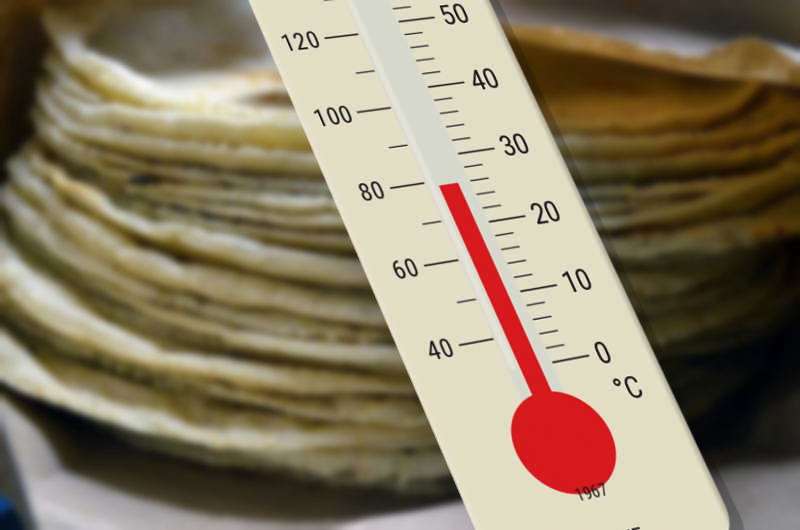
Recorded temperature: 26
